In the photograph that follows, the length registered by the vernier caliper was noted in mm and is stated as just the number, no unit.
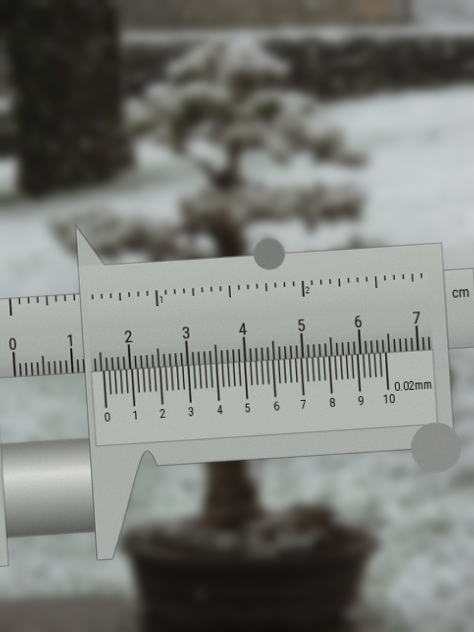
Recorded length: 15.4
